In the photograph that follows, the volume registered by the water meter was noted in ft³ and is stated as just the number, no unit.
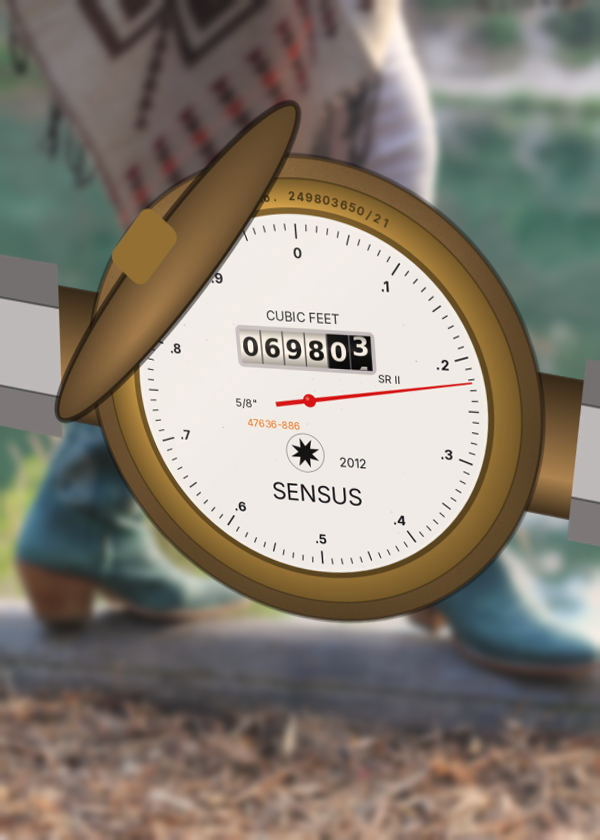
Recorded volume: 69803.22
